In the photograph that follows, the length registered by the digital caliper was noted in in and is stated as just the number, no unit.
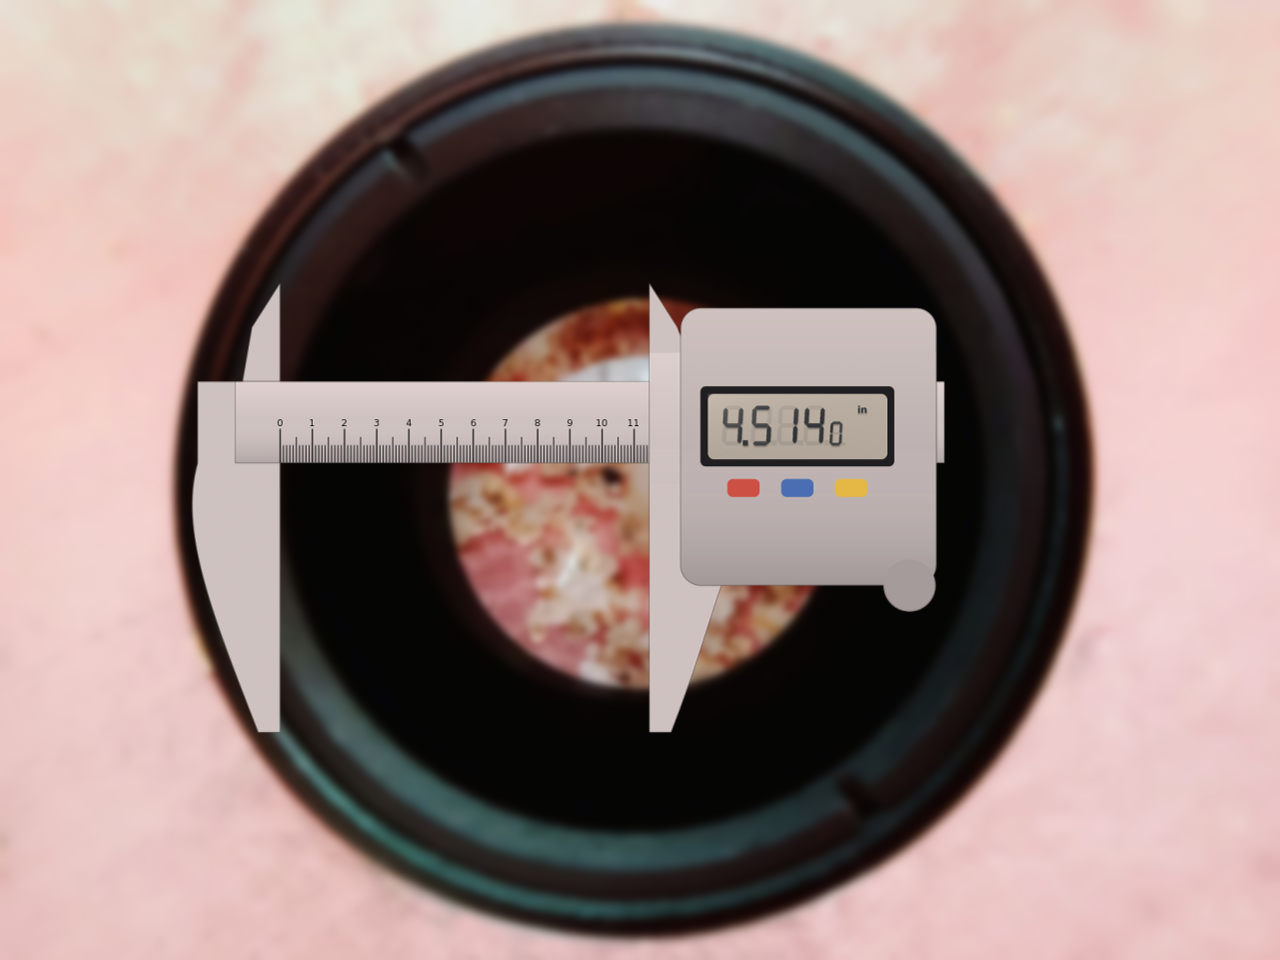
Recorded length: 4.5140
